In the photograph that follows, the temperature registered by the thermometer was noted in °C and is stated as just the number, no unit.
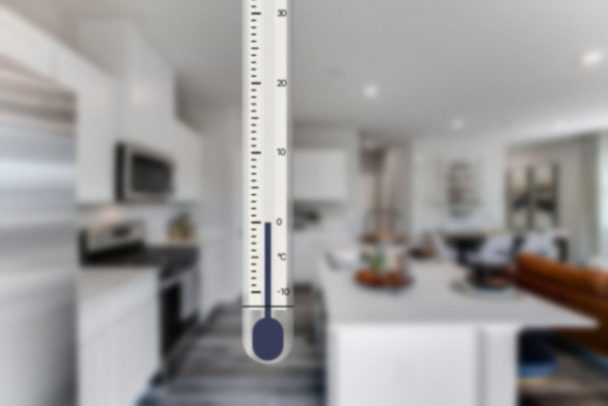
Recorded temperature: 0
